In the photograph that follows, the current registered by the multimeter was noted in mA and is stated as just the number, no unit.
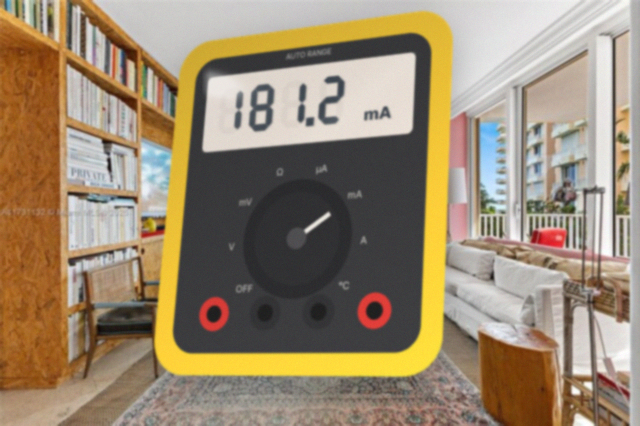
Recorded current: 181.2
